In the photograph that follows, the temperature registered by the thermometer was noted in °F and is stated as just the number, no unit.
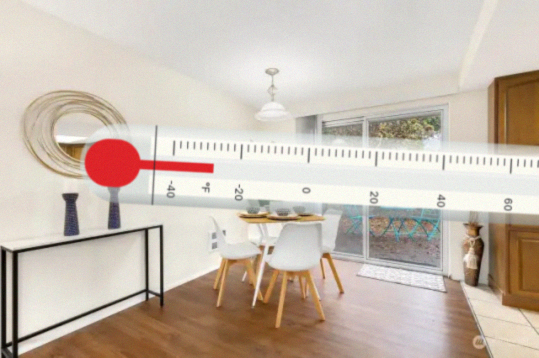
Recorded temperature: -28
